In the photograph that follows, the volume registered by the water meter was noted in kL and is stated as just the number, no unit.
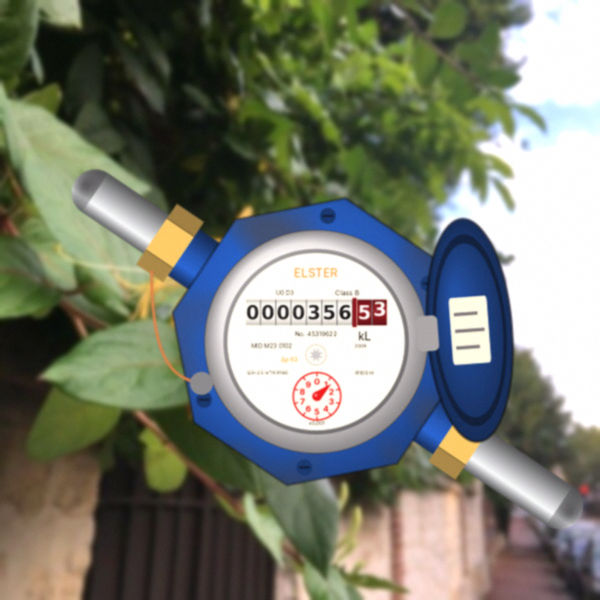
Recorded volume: 356.531
